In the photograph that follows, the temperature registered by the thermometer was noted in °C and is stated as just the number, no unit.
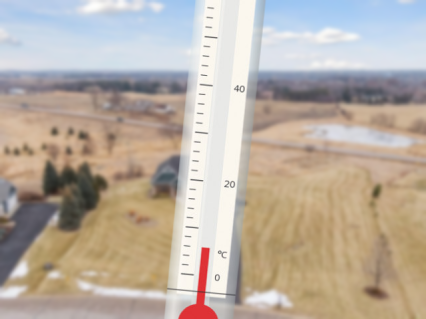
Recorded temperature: 6
